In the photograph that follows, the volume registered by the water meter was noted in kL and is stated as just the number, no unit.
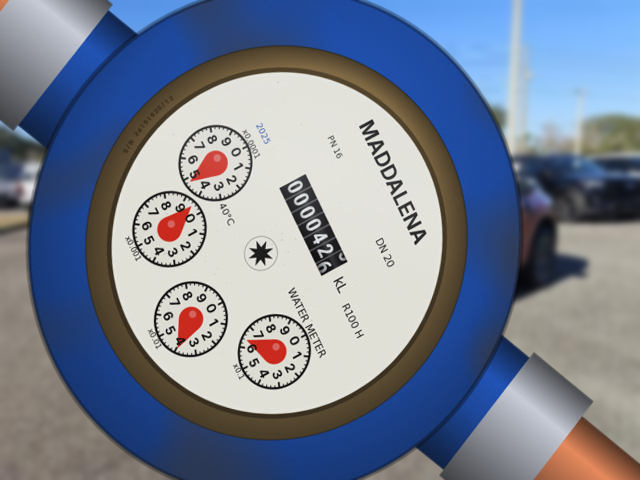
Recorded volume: 425.6394
